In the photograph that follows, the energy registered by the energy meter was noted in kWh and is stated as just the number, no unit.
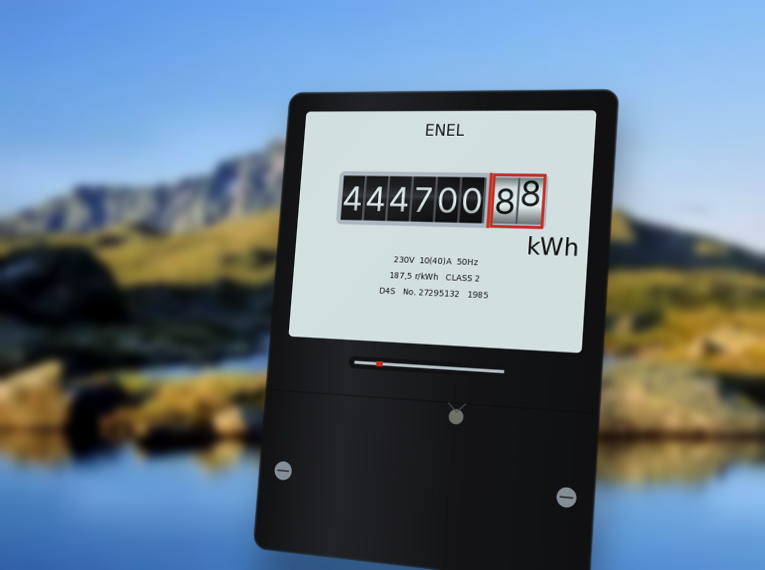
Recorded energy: 444700.88
